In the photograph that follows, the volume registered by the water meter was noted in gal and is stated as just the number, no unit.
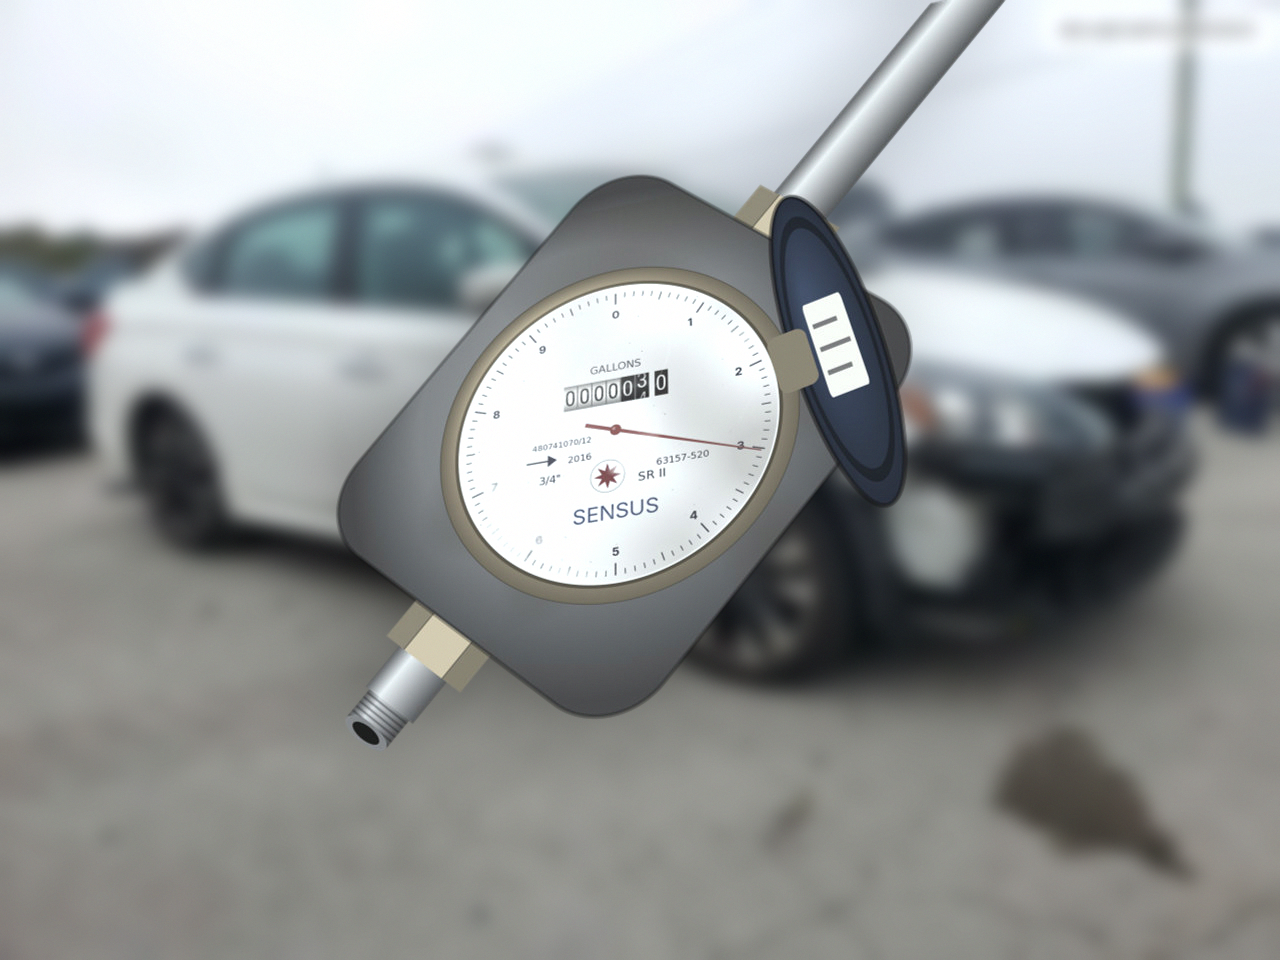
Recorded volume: 33.0
